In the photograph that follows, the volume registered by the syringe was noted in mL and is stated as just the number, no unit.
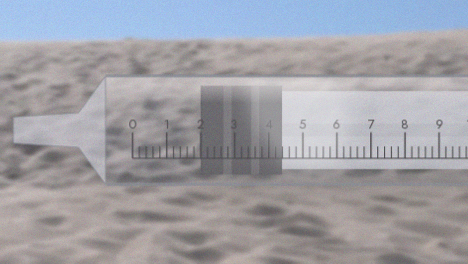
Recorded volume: 2
